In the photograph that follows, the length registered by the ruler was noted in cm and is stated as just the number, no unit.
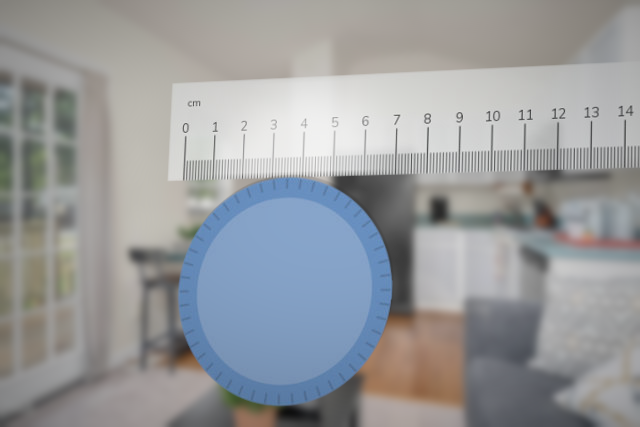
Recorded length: 7
